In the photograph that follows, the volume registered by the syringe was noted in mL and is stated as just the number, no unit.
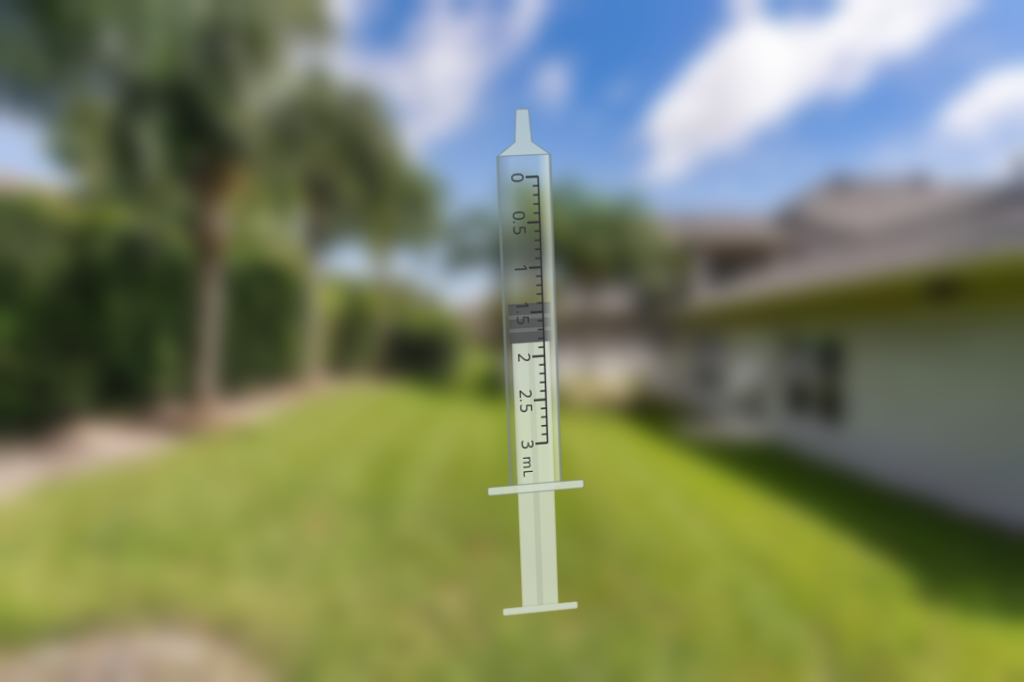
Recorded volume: 1.4
